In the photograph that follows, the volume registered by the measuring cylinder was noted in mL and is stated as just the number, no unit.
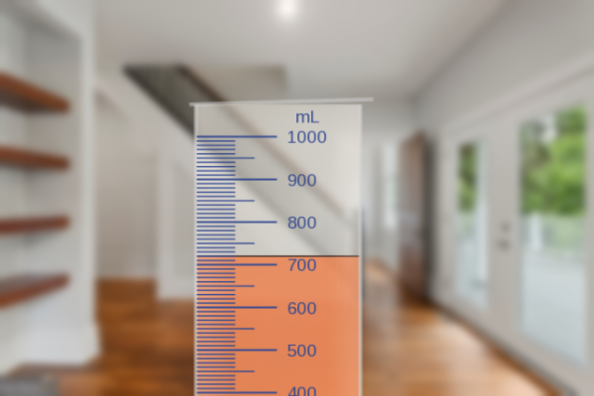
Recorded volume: 720
